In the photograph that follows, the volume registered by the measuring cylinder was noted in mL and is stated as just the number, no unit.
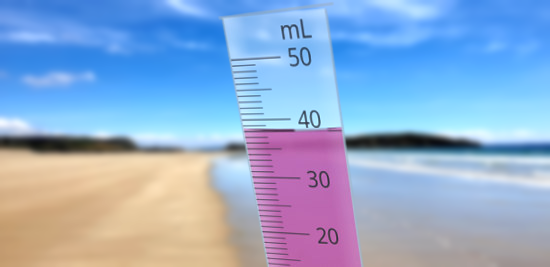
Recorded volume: 38
